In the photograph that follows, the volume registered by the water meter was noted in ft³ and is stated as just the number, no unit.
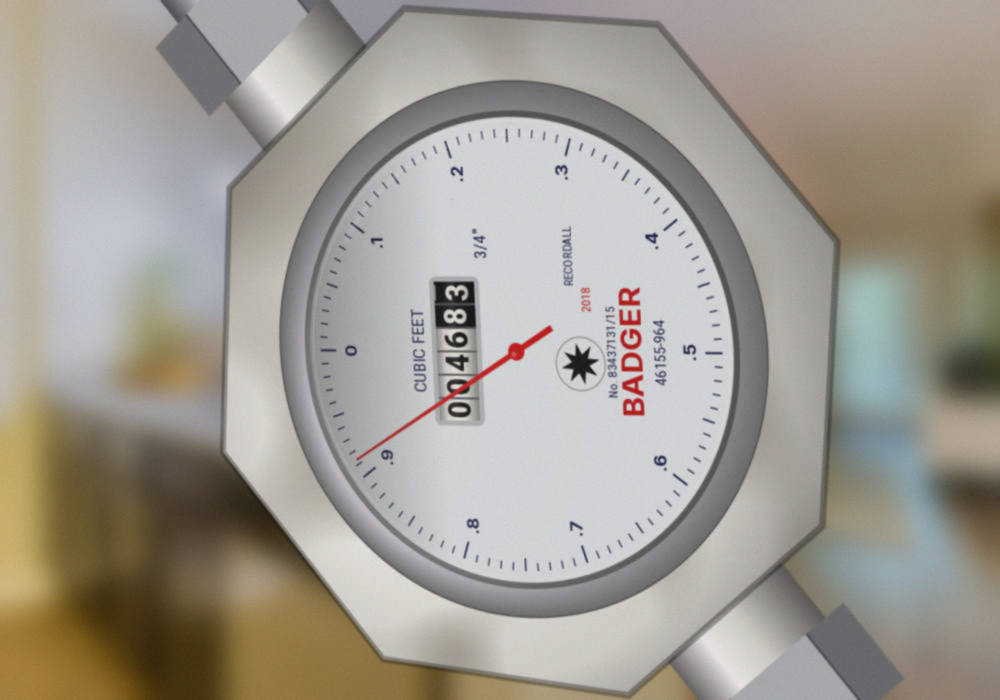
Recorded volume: 4682.91
